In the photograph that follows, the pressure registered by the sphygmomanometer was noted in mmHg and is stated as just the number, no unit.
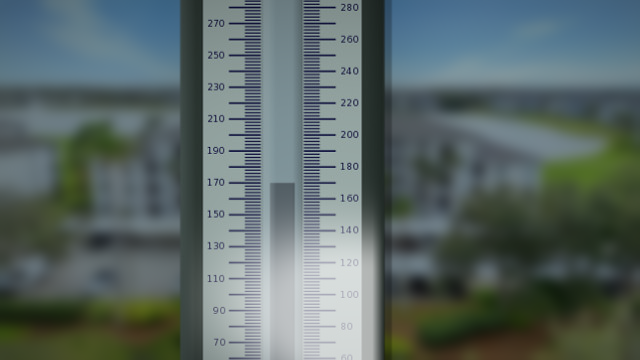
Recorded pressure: 170
